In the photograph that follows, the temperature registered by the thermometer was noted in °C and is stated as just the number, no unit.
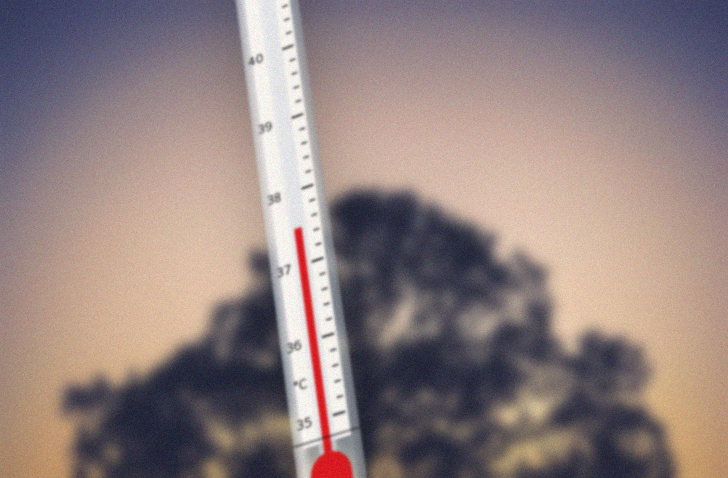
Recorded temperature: 37.5
